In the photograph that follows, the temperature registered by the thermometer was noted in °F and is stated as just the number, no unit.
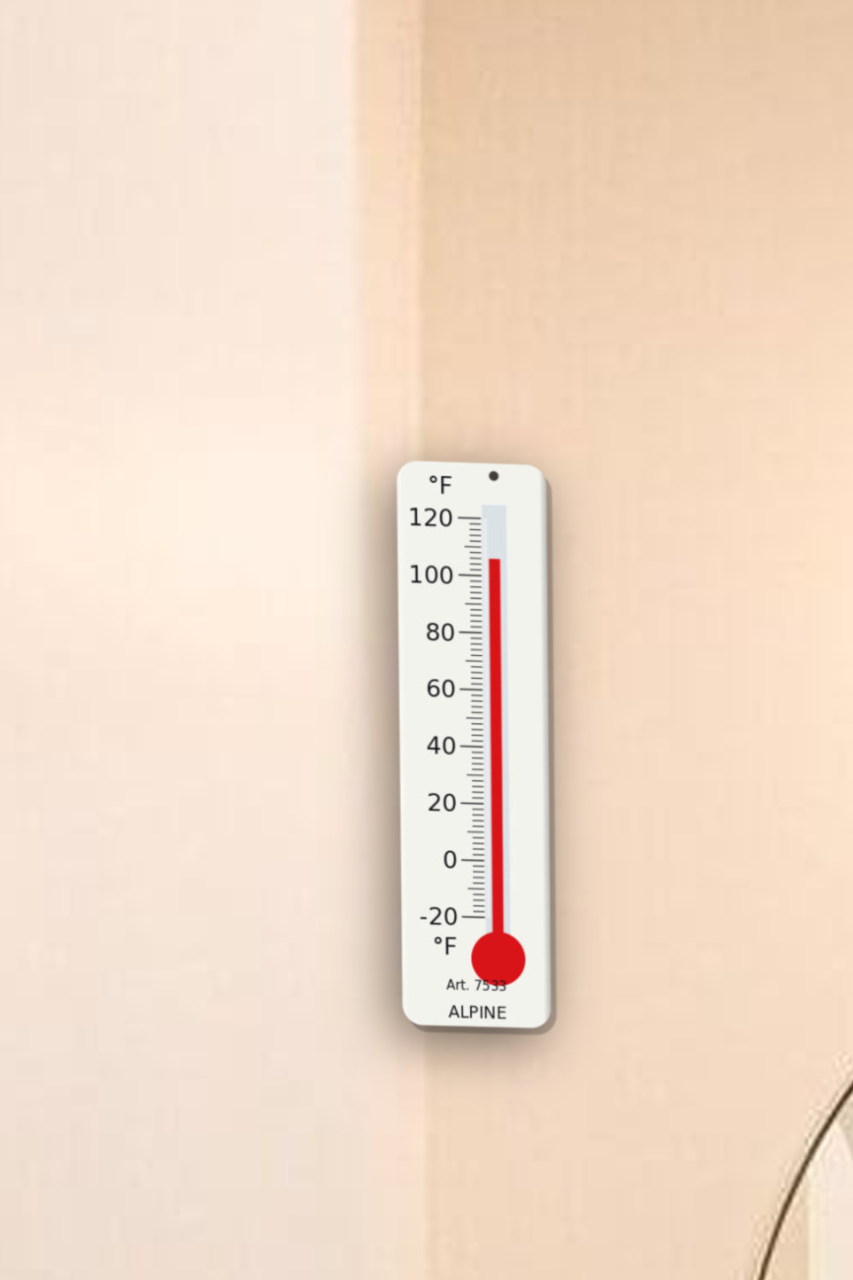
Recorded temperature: 106
